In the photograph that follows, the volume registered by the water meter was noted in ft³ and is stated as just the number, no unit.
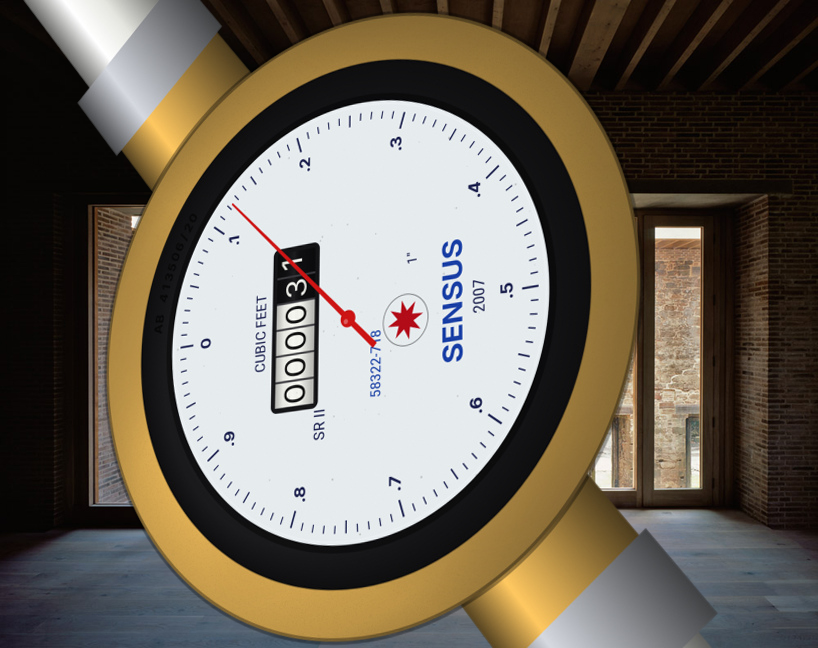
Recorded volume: 31.12
